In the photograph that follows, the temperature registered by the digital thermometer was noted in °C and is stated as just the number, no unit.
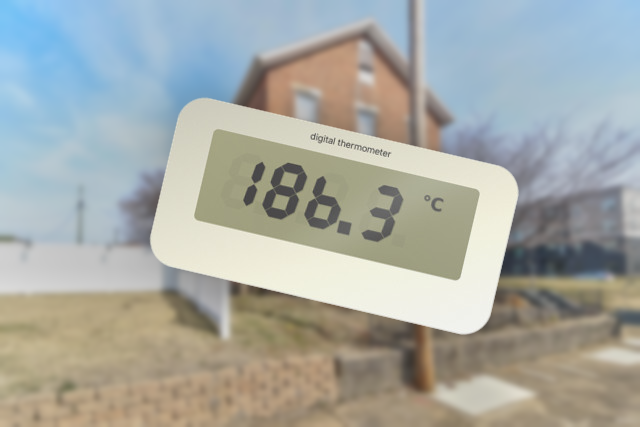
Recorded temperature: 186.3
